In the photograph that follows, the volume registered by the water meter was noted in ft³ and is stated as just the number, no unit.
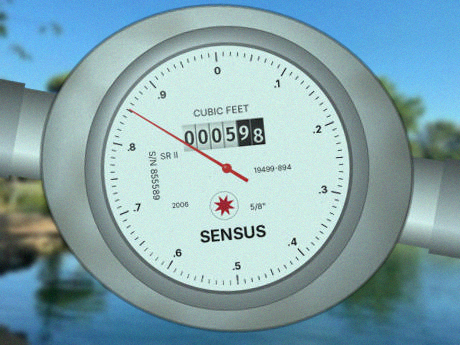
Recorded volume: 597.85
